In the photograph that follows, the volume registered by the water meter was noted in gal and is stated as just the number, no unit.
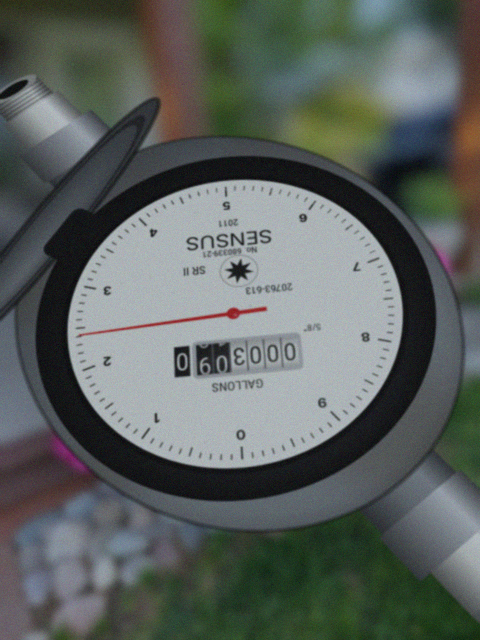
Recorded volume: 3092.4
